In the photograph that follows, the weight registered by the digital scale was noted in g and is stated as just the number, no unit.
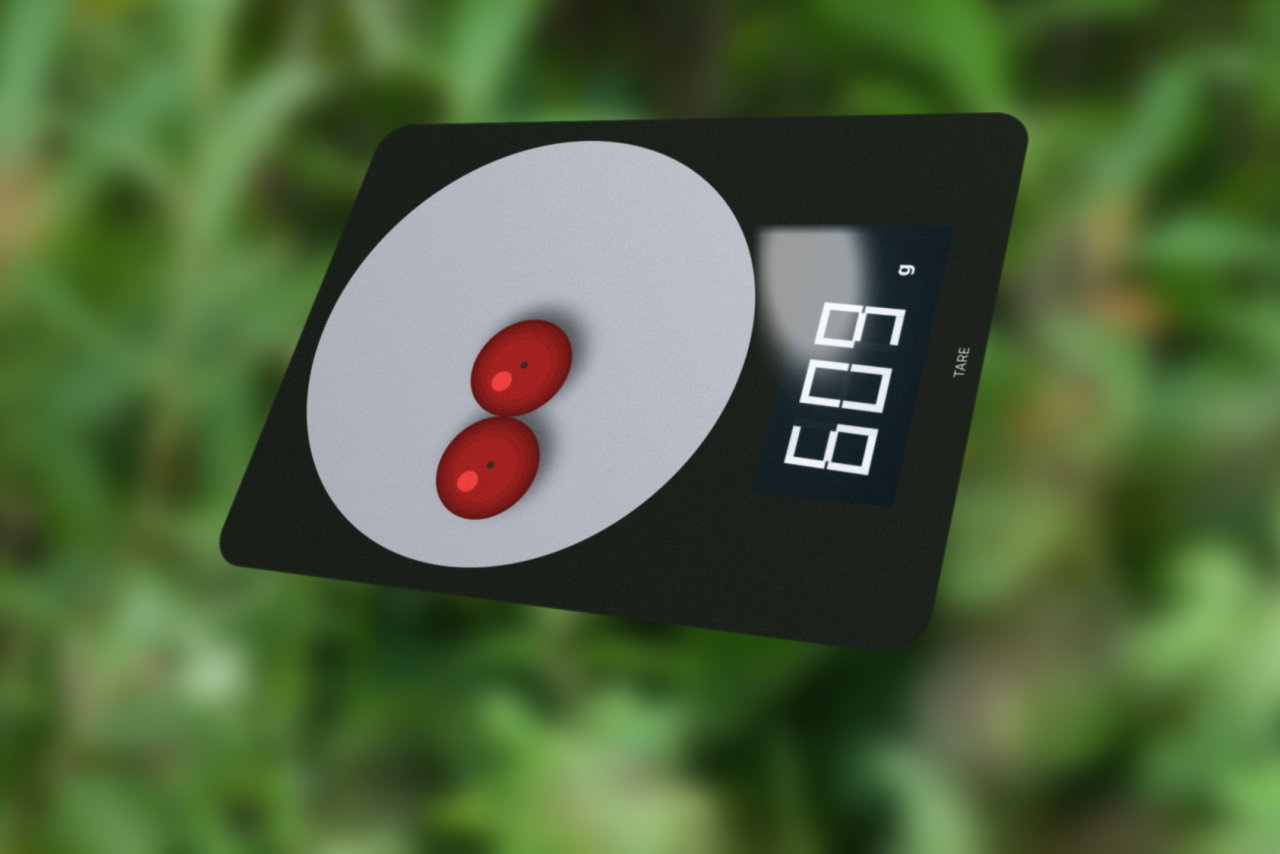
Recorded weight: 609
